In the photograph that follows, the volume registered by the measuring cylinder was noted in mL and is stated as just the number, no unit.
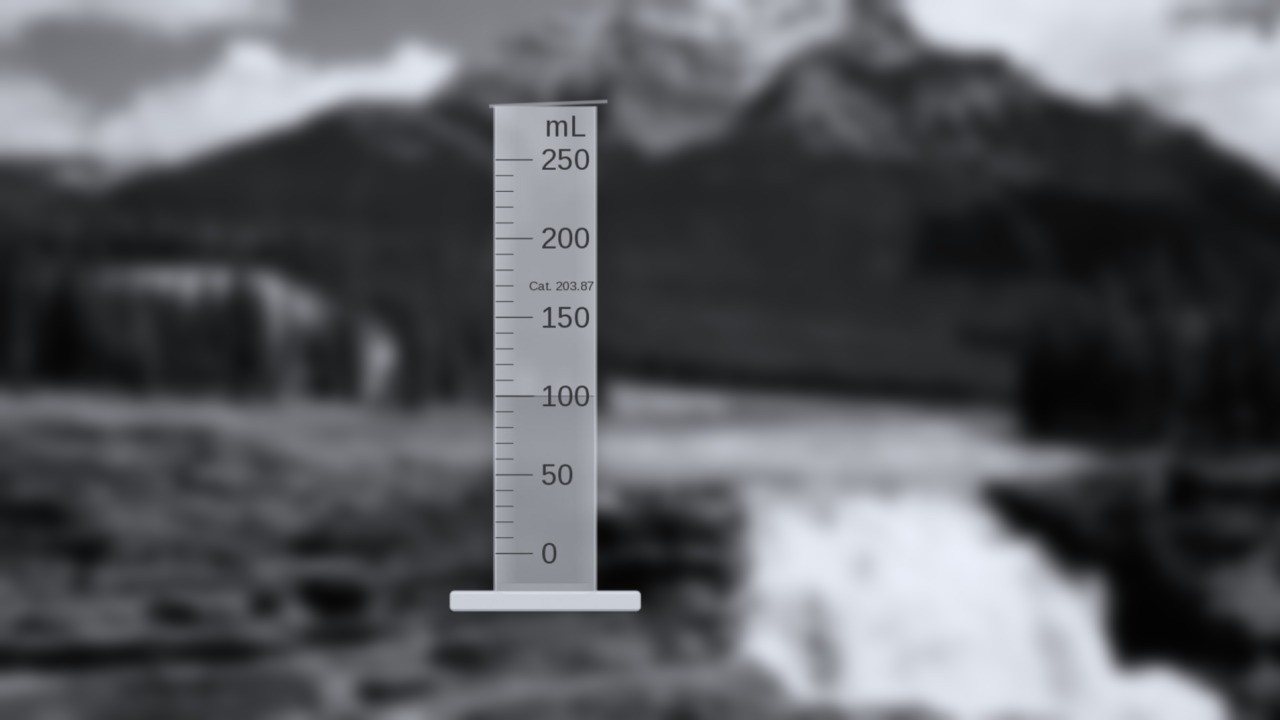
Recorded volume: 100
